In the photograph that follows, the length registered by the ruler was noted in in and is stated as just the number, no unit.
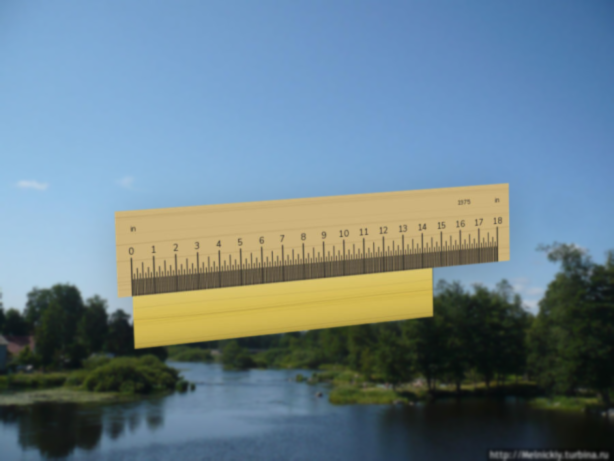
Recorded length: 14.5
